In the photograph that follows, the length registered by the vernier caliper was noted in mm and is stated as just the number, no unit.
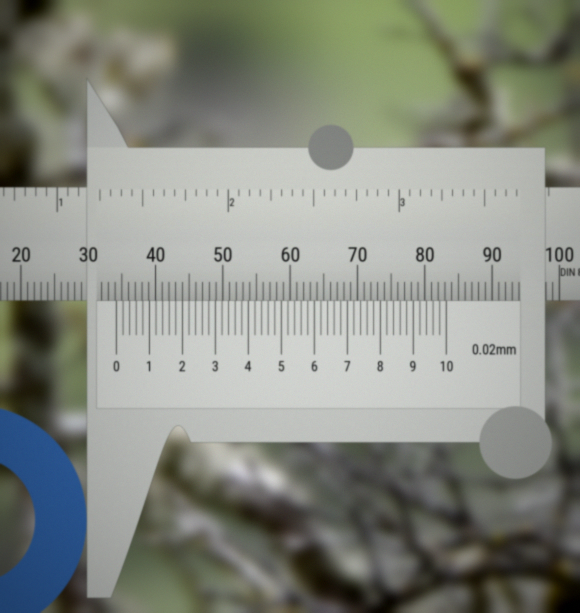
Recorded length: 34.2
